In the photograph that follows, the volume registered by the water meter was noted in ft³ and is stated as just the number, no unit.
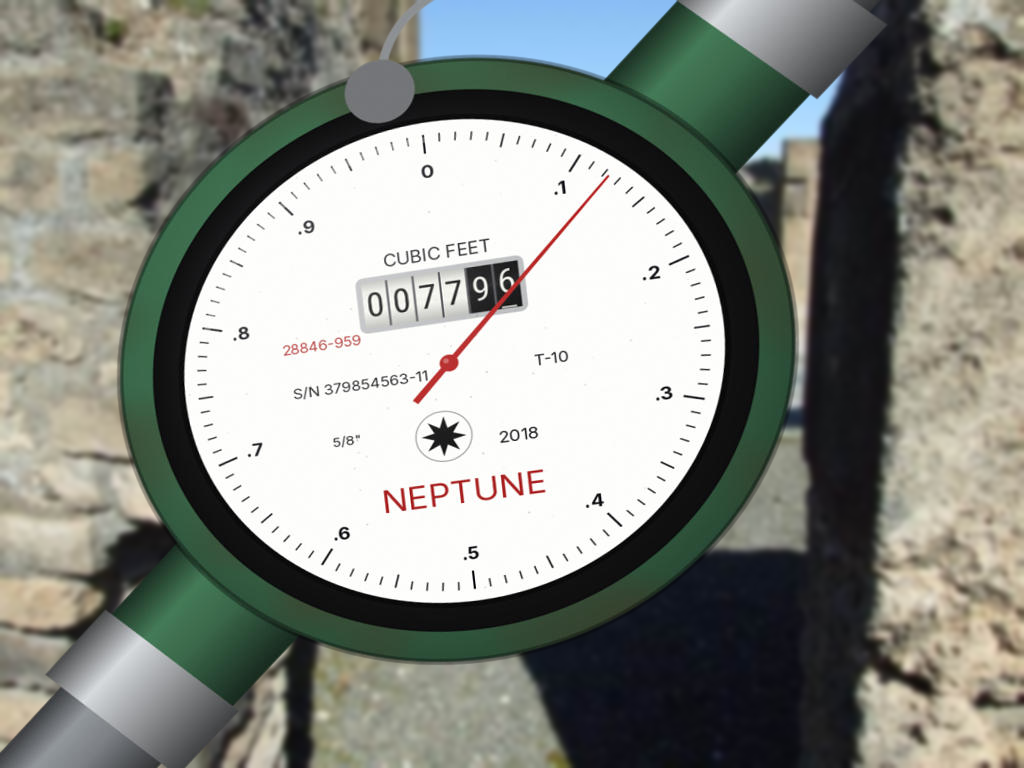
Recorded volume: 7796.12
